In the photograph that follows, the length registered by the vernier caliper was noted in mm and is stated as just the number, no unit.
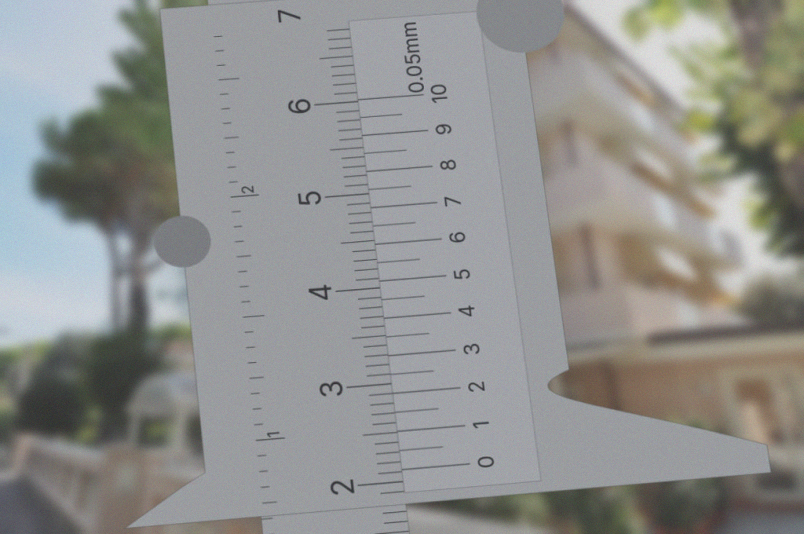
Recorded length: 21.2
